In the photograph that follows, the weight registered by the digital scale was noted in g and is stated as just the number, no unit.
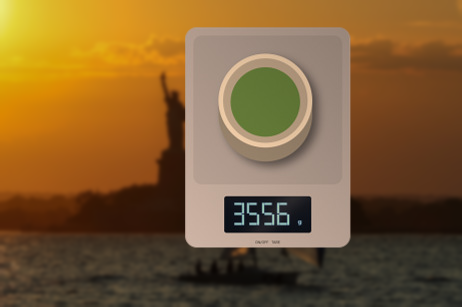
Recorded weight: 3556
